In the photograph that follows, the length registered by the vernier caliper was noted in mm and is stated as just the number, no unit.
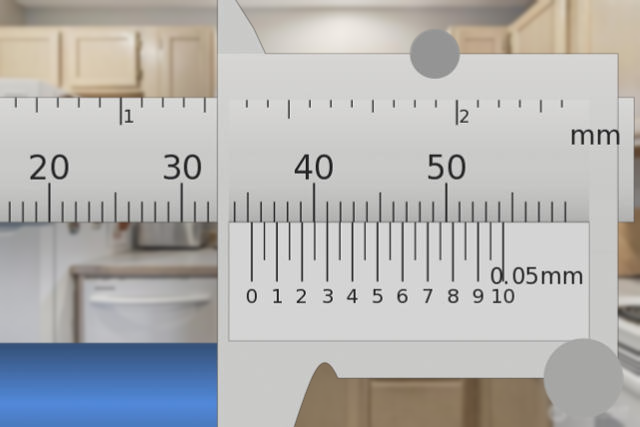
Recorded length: 35.3
